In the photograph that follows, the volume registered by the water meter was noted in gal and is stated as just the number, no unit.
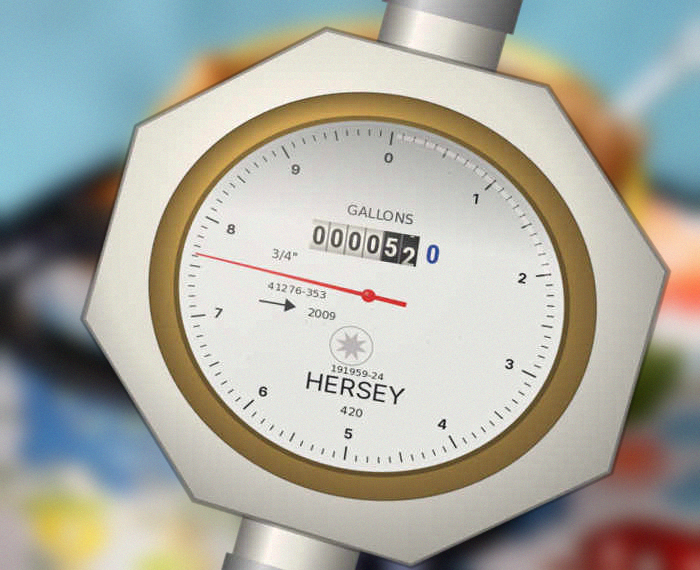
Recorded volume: 517.6
